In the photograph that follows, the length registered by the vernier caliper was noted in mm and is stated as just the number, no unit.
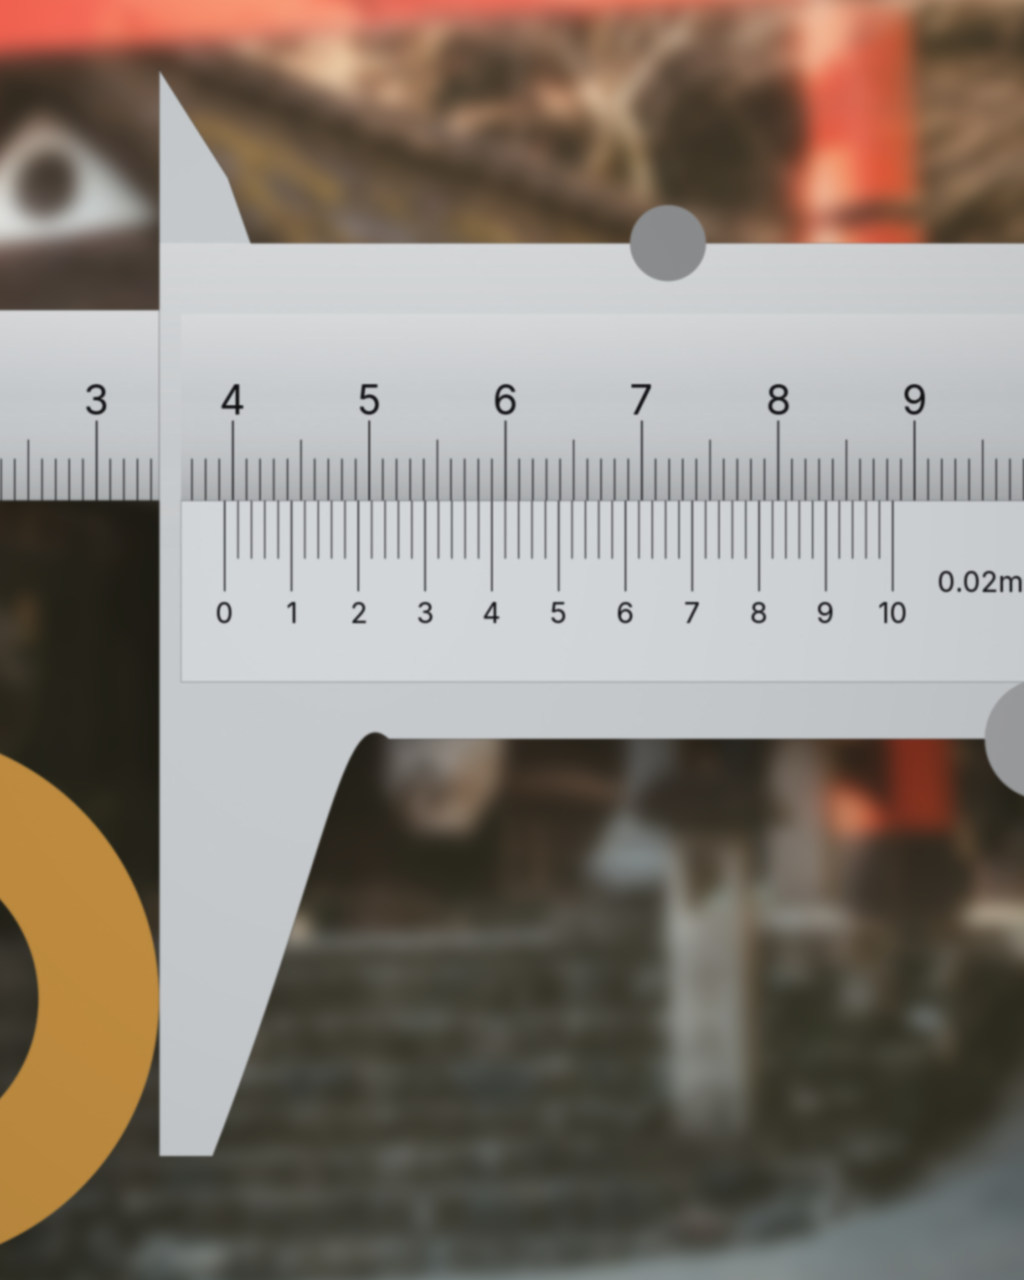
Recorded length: 39.4
